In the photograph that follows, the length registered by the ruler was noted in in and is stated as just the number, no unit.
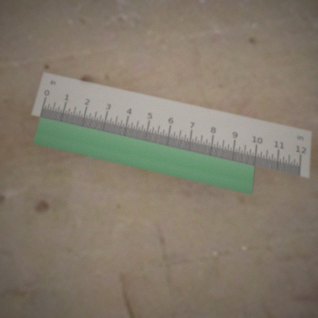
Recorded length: 10
